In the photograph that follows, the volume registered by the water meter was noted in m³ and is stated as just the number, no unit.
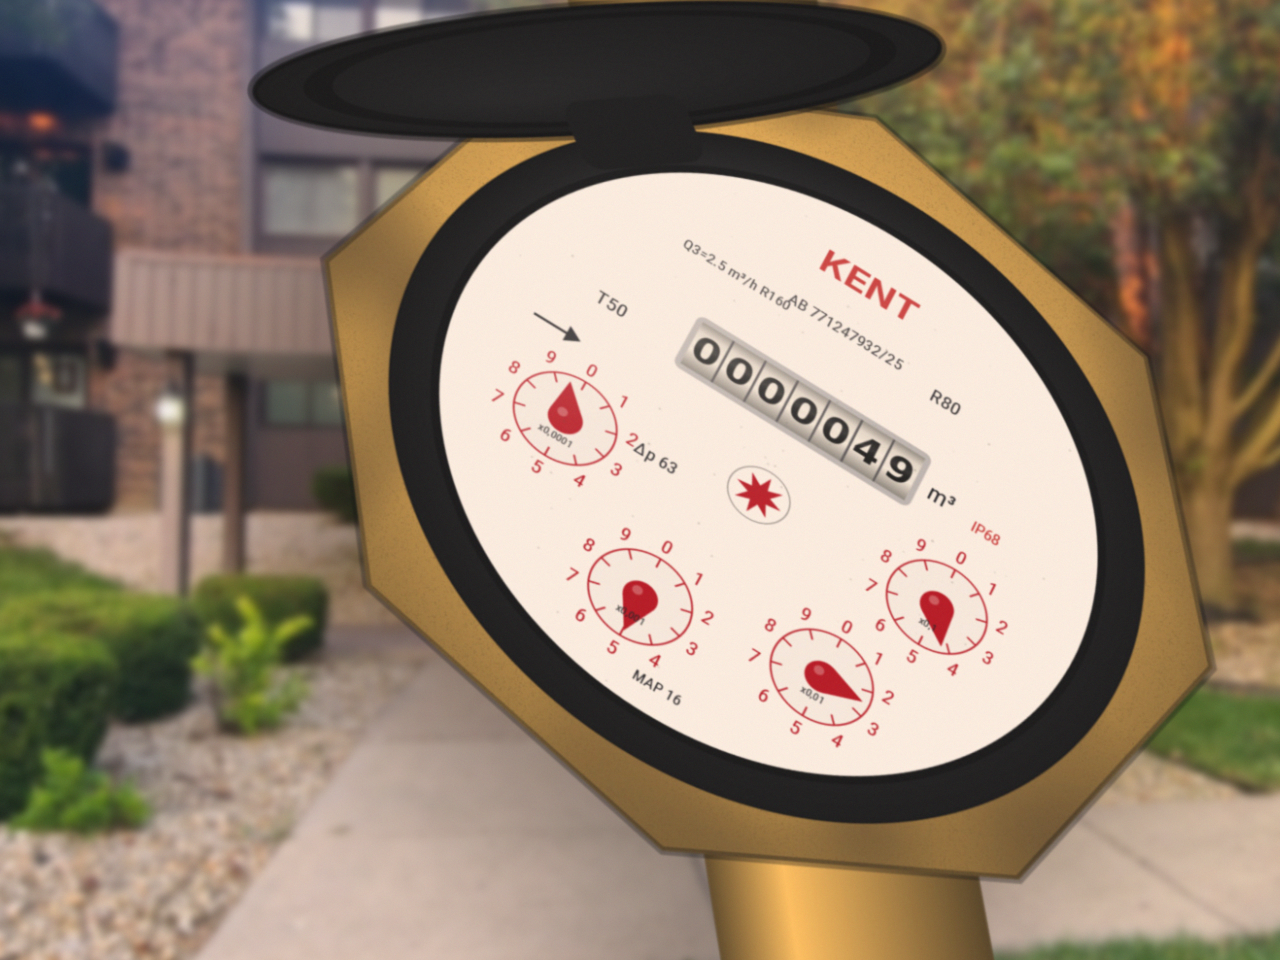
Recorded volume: 49.4249
